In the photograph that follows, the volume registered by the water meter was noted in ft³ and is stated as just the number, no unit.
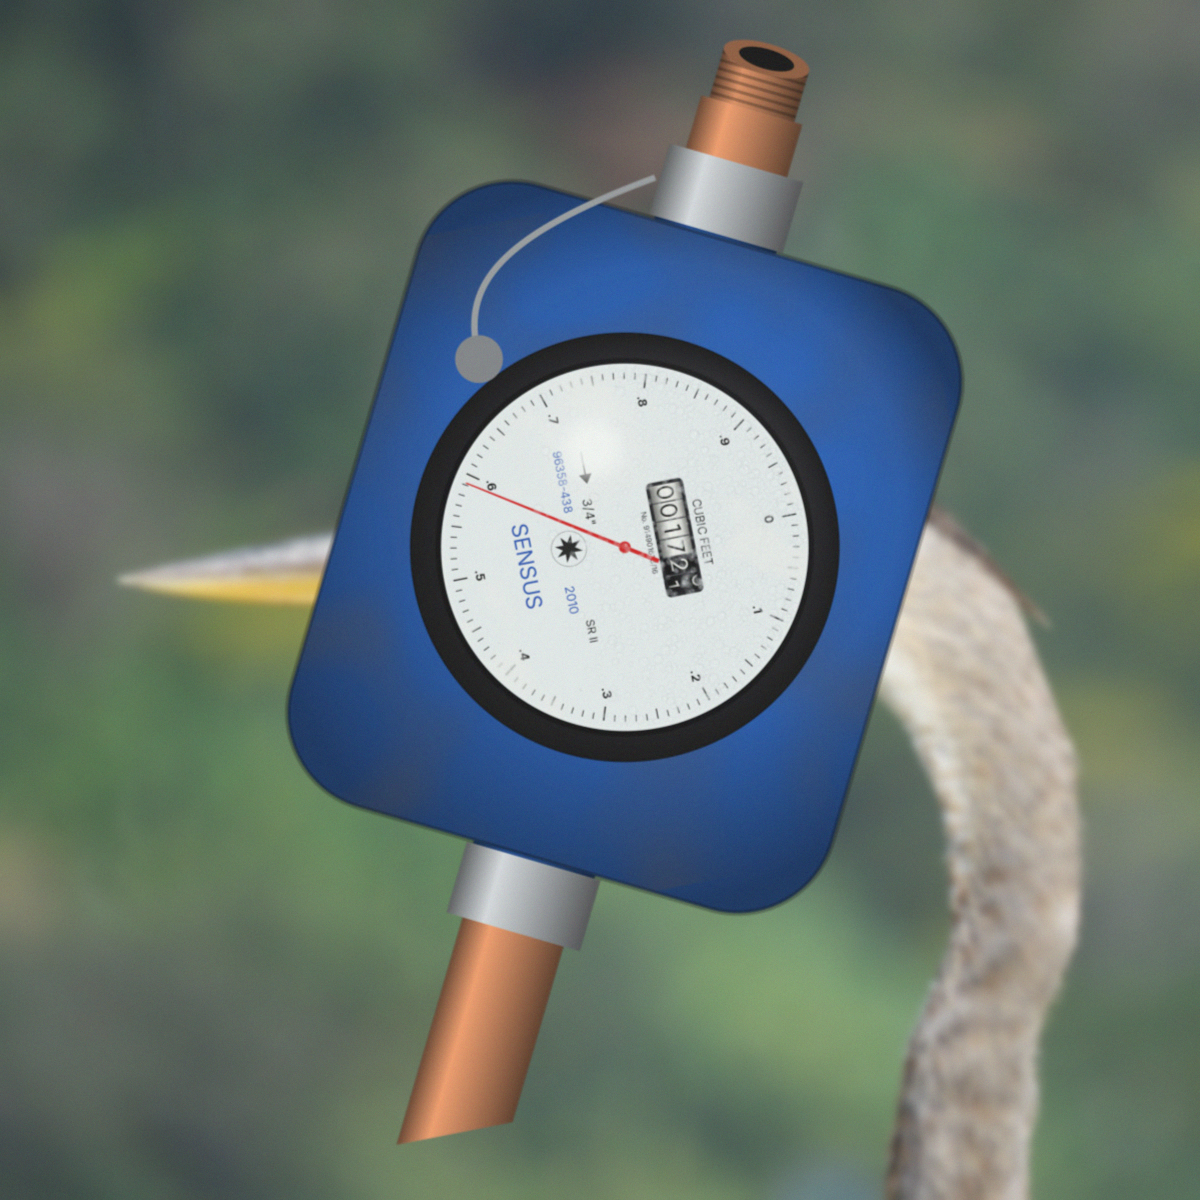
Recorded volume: 1720.59
